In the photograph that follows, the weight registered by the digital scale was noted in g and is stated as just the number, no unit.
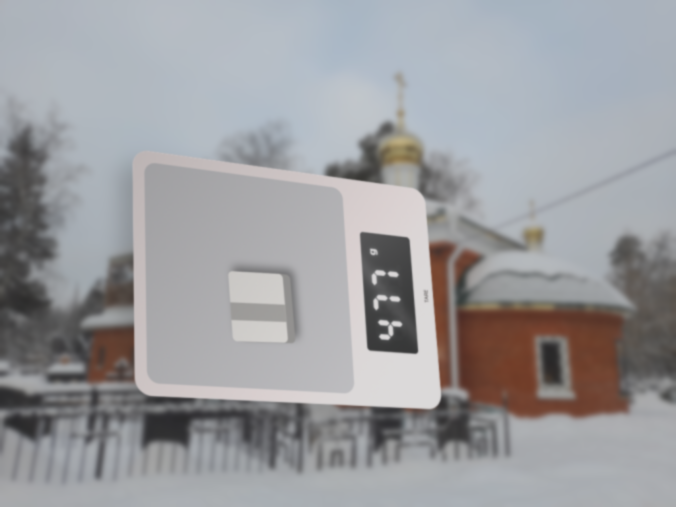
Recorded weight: 477
